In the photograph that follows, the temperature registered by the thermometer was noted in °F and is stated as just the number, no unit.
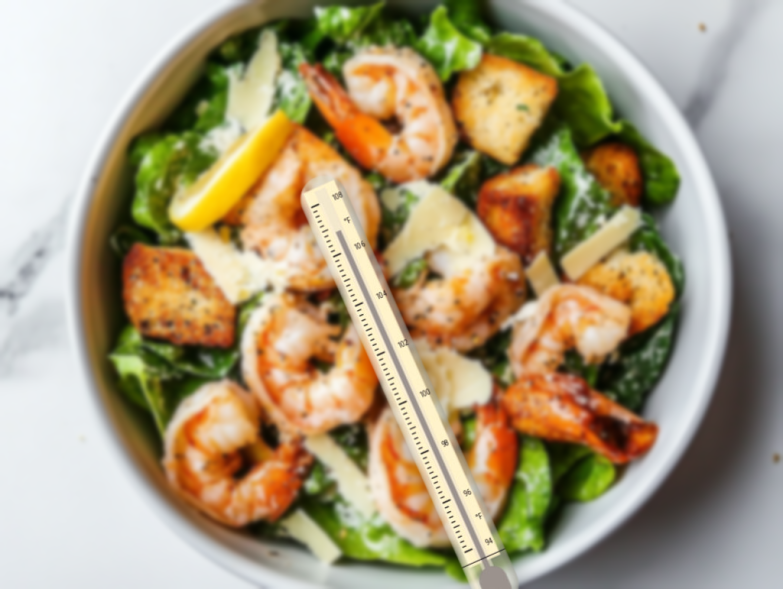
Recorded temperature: 106.8
